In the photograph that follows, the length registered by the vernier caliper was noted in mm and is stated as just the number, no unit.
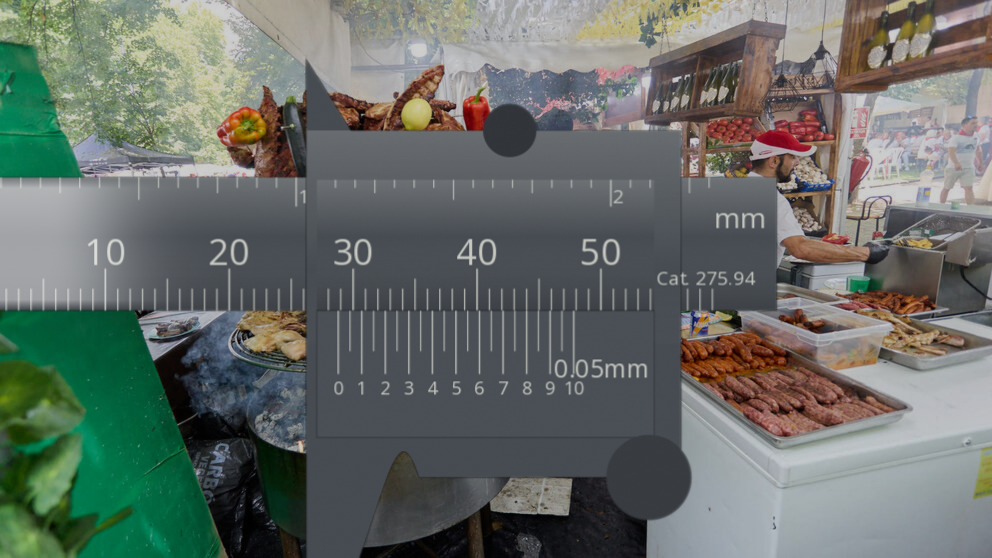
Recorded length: 28.8
